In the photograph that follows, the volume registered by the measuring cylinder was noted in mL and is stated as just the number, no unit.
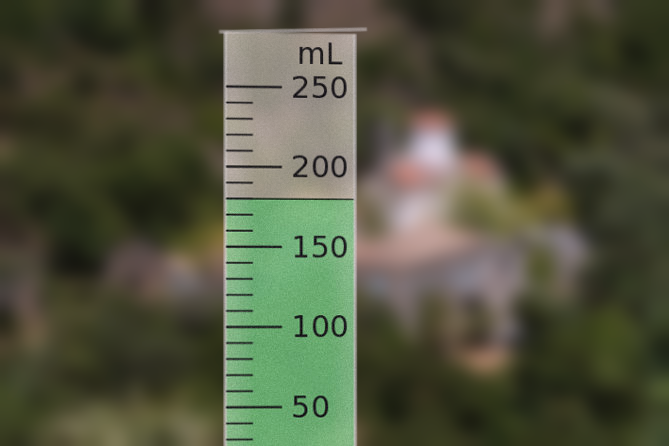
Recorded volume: 180
